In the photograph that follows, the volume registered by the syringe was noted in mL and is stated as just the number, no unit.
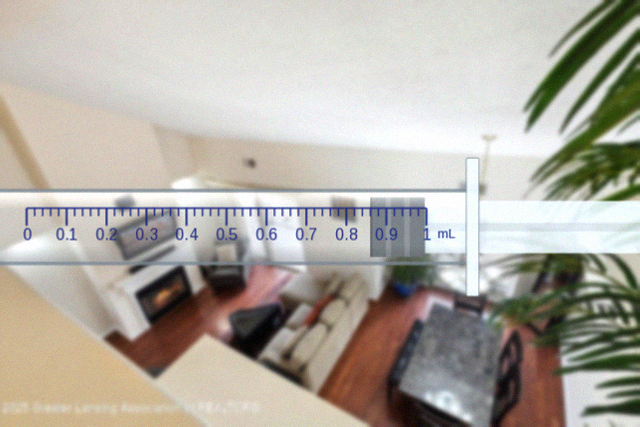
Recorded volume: 0.86
